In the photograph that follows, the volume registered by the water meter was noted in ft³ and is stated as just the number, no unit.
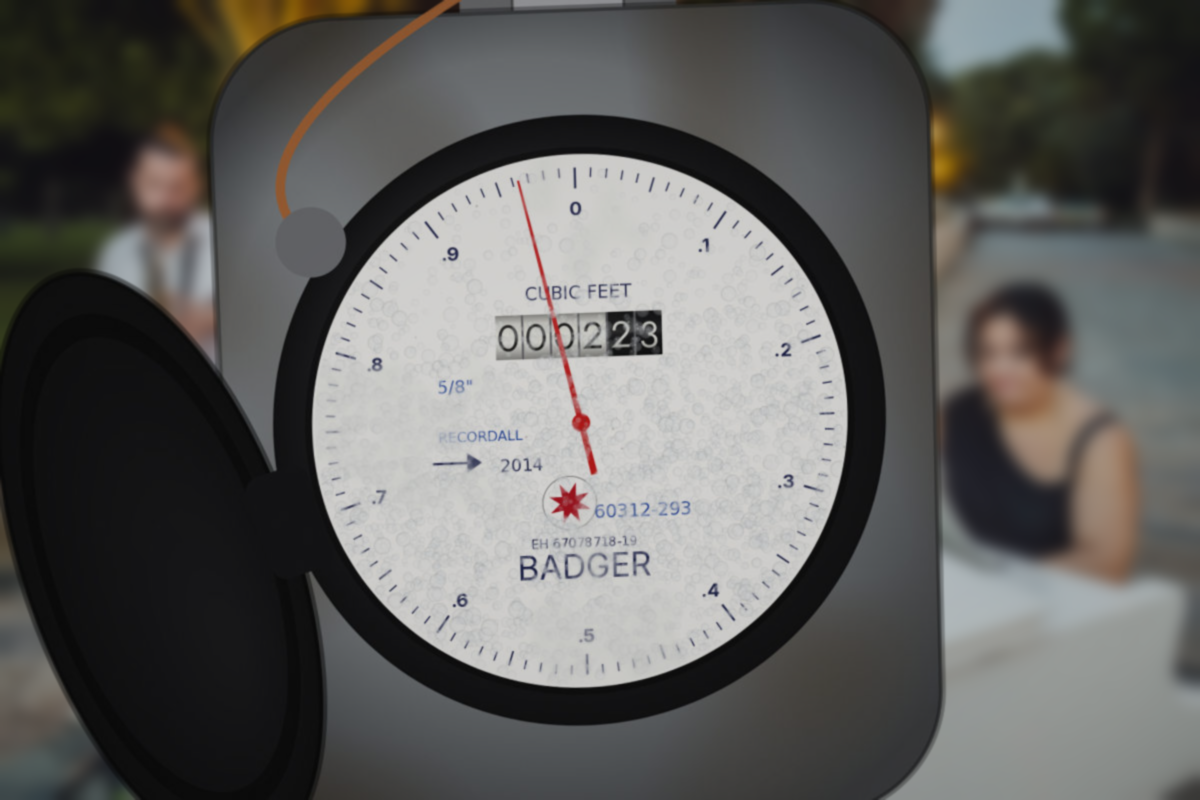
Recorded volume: 222.96
